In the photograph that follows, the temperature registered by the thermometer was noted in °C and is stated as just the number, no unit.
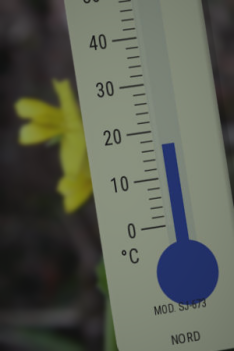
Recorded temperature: 17
